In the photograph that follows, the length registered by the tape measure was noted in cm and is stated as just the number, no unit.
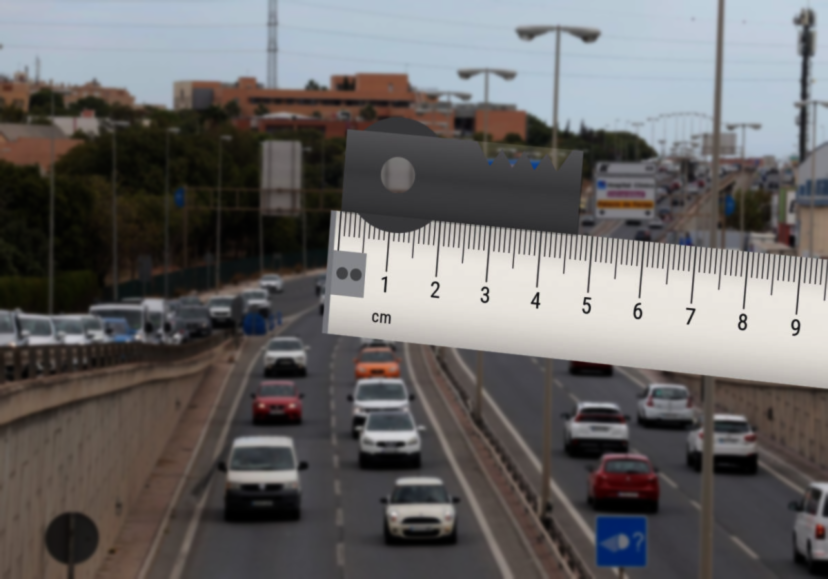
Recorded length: 4.7
